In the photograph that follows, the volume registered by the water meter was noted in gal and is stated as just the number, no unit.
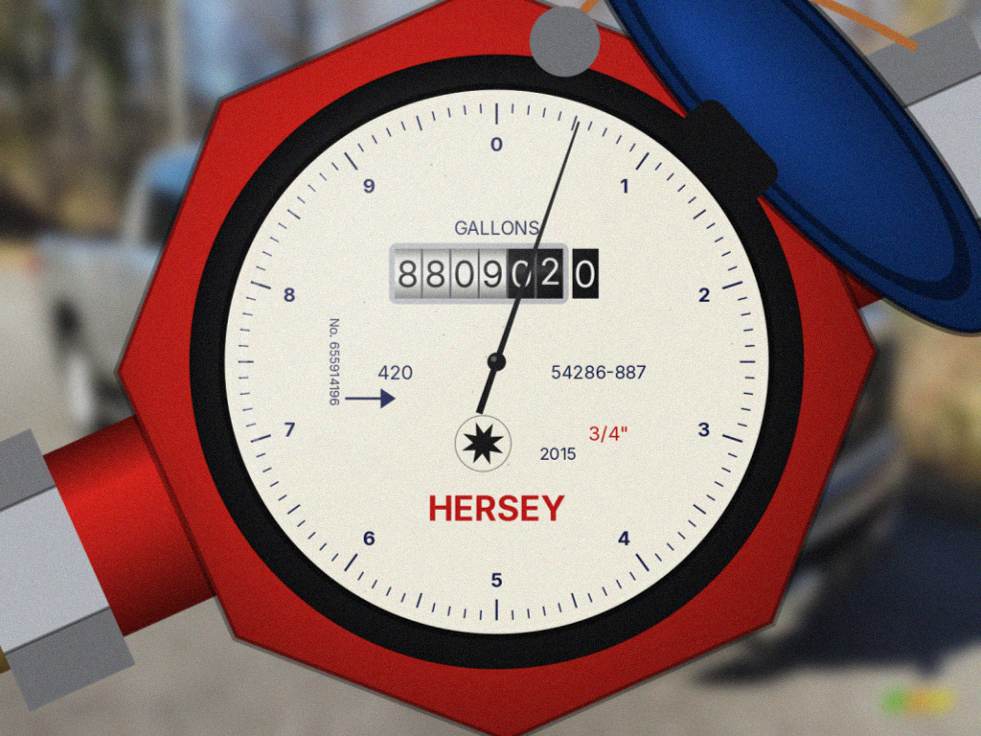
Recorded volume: 8809020.5
